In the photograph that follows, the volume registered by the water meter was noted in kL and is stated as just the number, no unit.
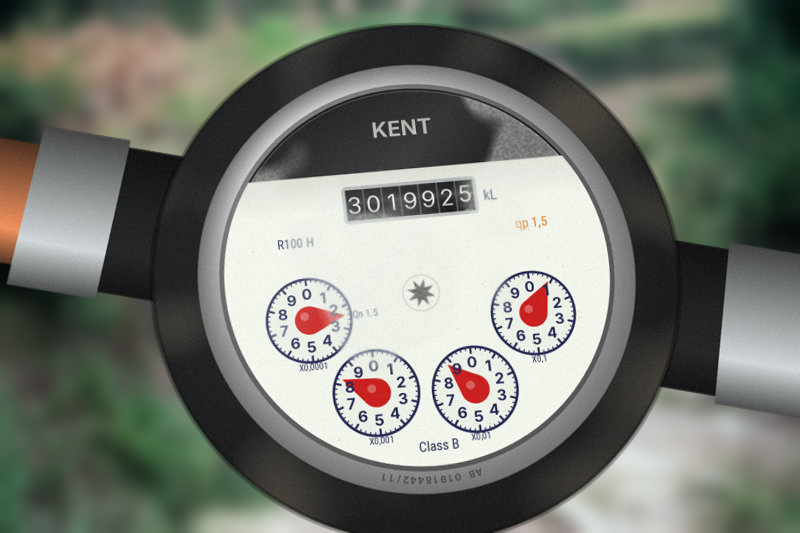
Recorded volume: 3019925.0882
